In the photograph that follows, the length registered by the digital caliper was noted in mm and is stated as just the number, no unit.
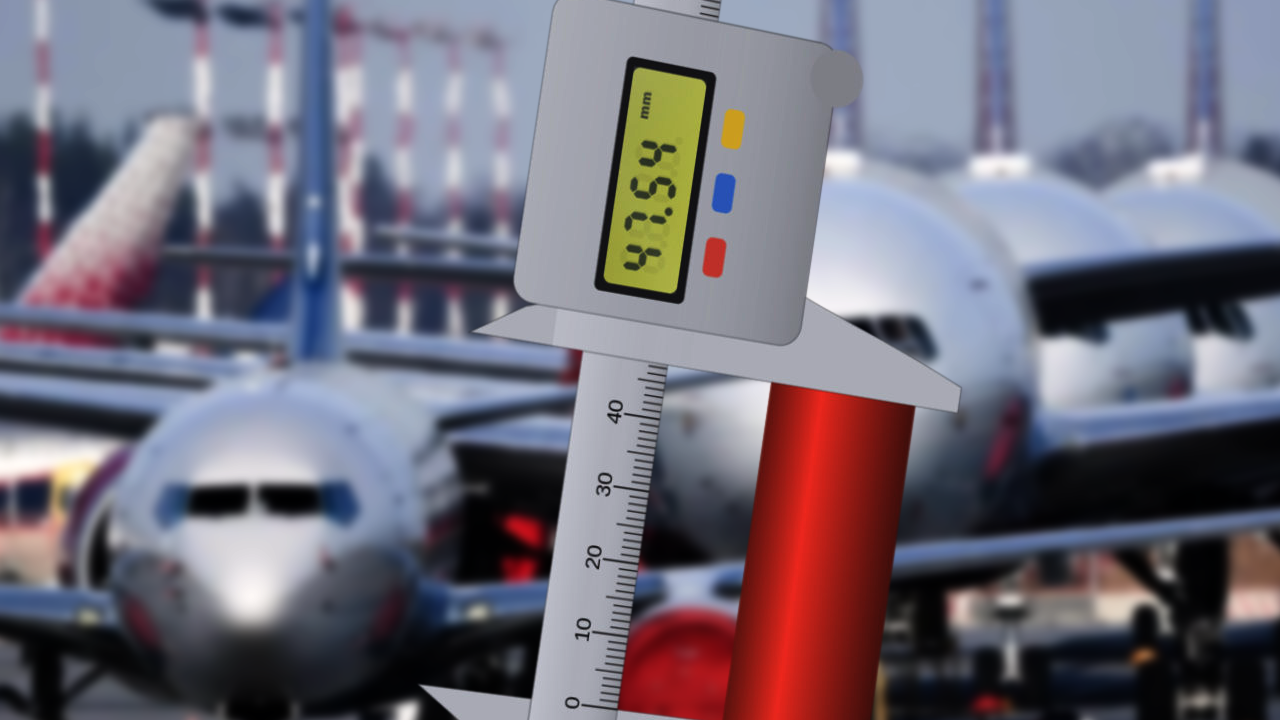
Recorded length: 47.54
